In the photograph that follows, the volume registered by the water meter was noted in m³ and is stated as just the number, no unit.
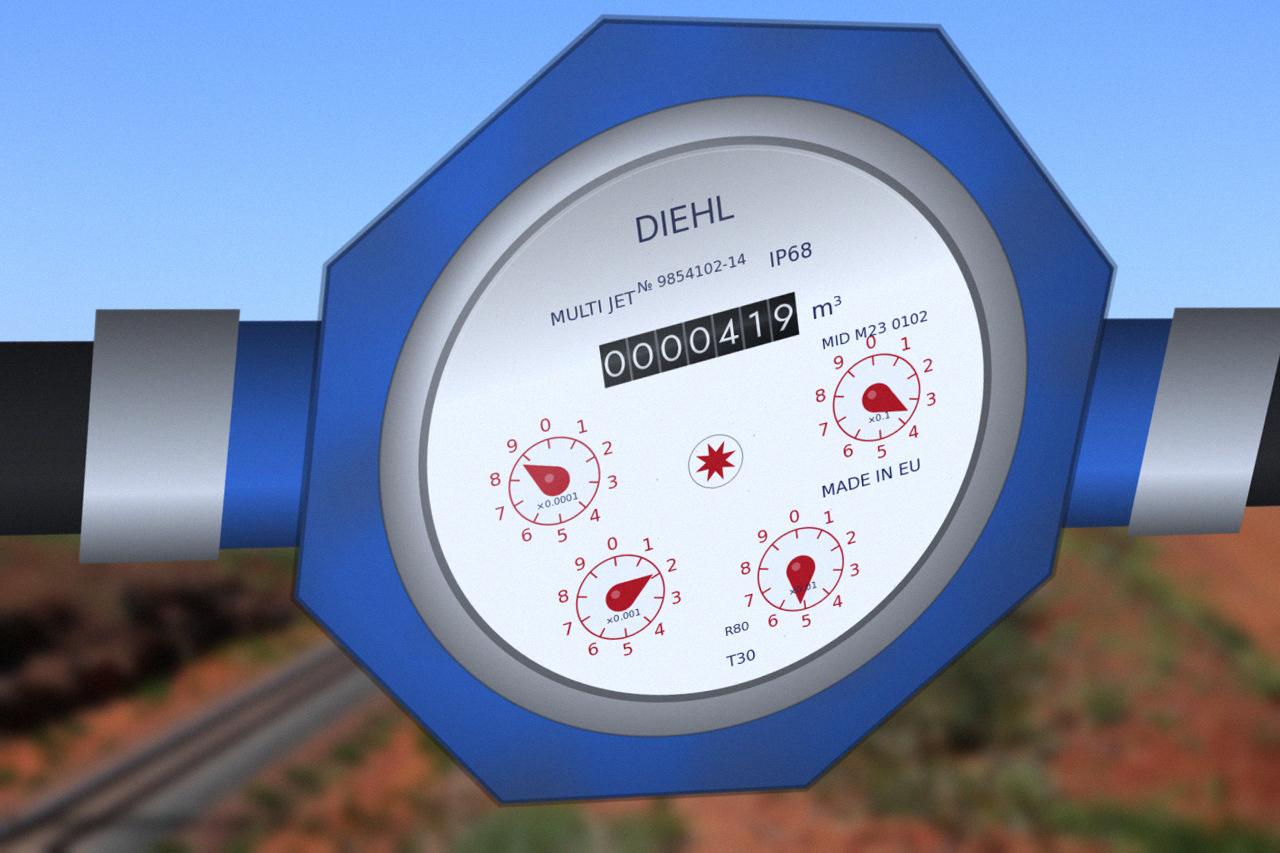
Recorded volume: 419.3518
